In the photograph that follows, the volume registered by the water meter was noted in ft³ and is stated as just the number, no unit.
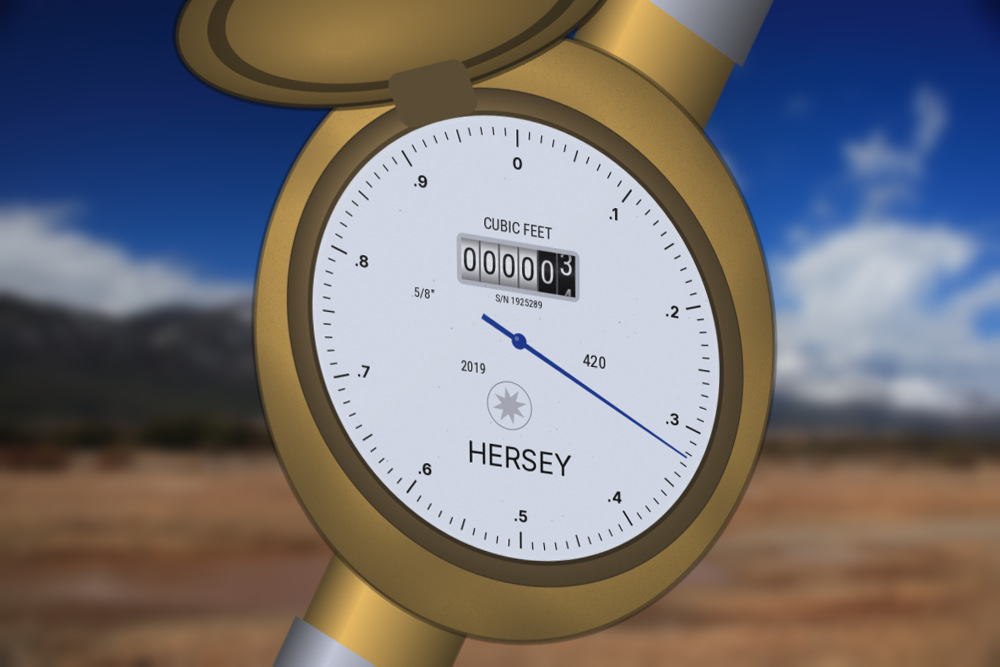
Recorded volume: 3.32
